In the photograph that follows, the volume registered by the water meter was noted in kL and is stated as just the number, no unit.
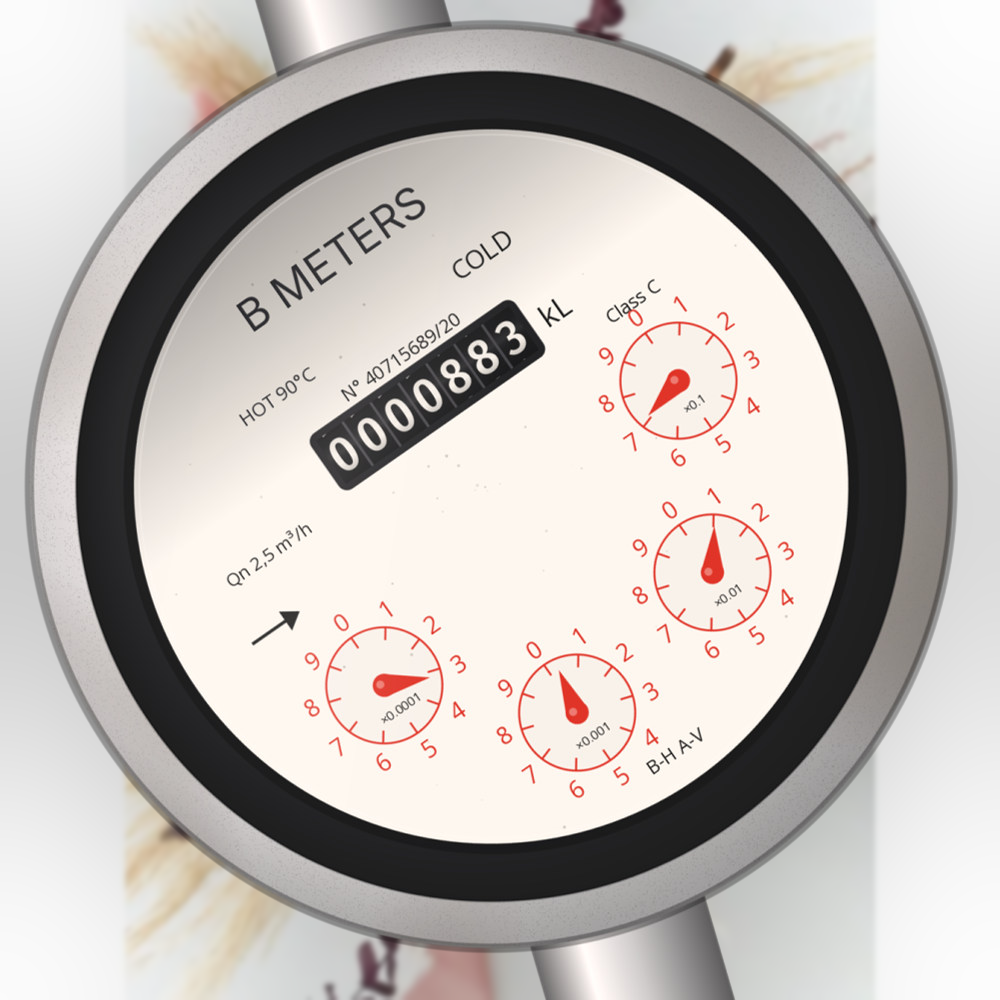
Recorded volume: 883.7103
